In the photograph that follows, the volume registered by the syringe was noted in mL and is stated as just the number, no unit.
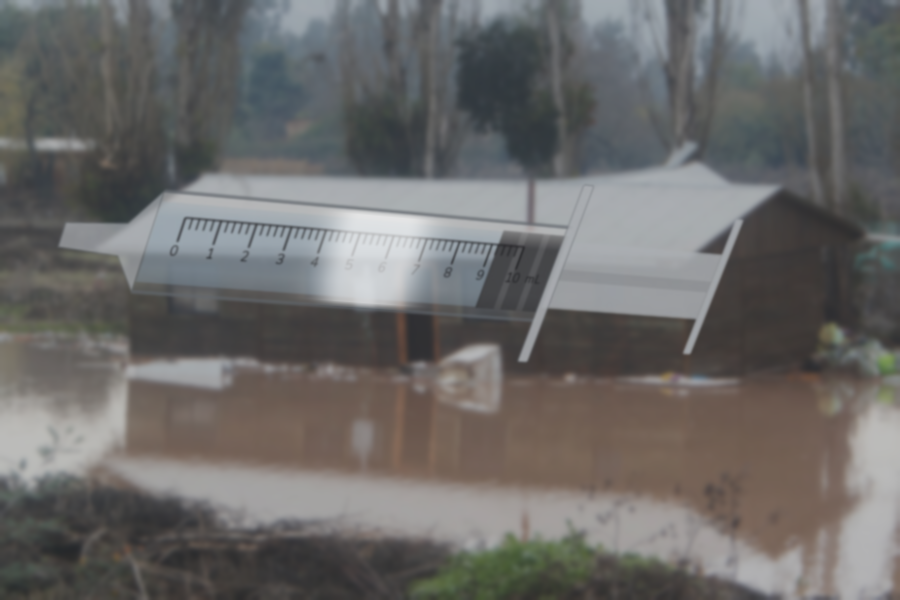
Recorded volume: 9.2
